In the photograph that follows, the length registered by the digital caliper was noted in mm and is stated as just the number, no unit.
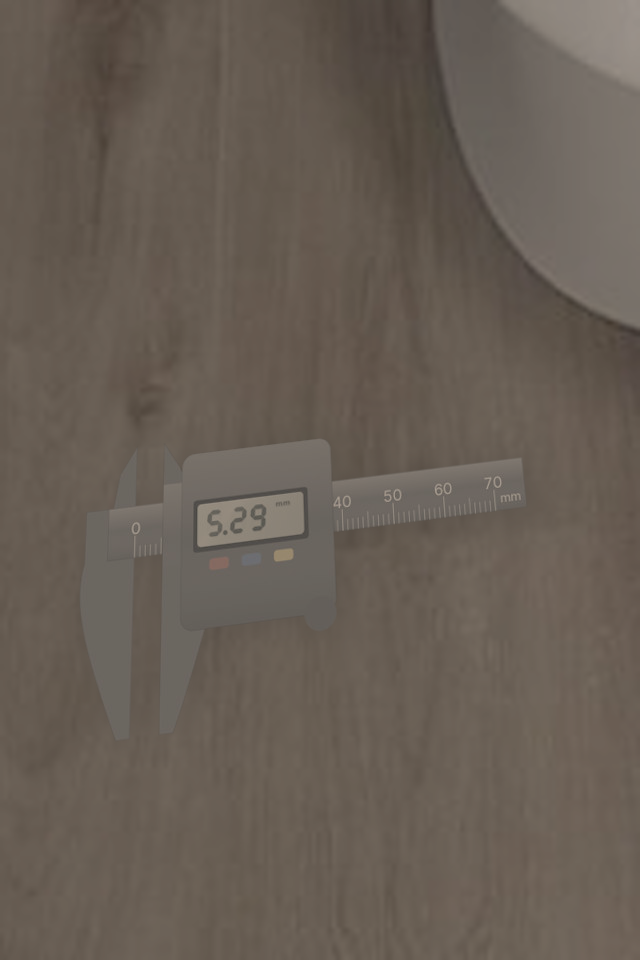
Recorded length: 5.29
